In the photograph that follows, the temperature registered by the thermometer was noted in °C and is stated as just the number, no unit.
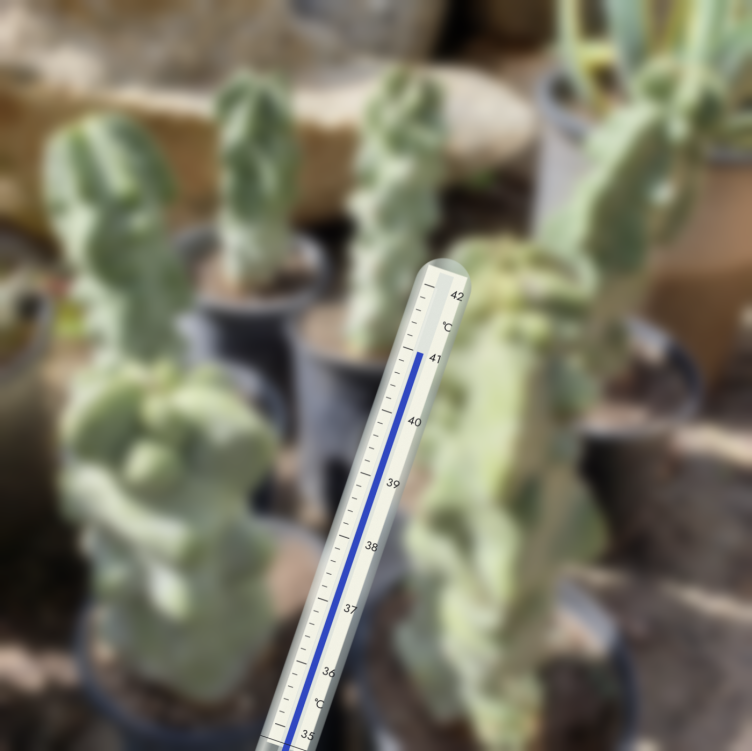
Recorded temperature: 41
